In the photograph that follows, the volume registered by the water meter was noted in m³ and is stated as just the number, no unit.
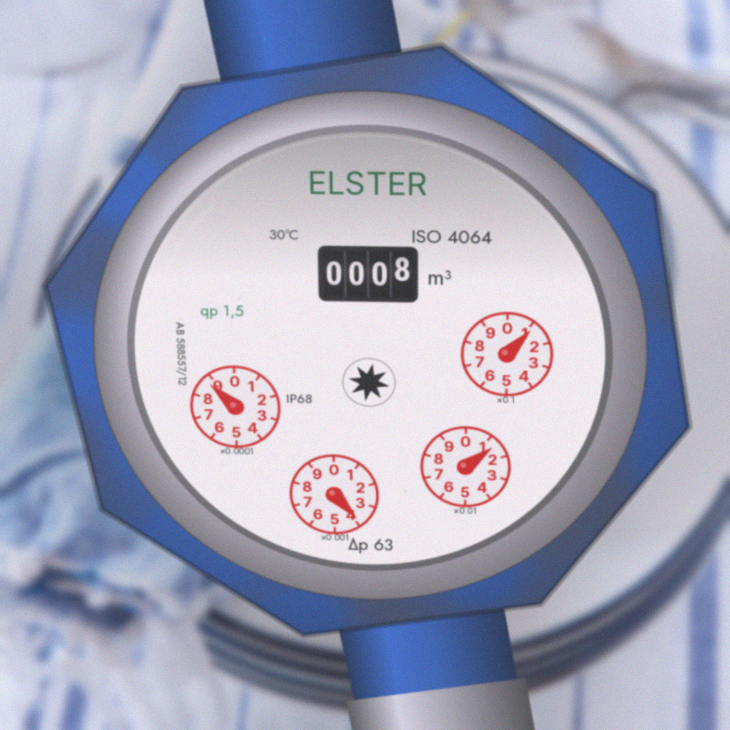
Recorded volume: 8.1138
